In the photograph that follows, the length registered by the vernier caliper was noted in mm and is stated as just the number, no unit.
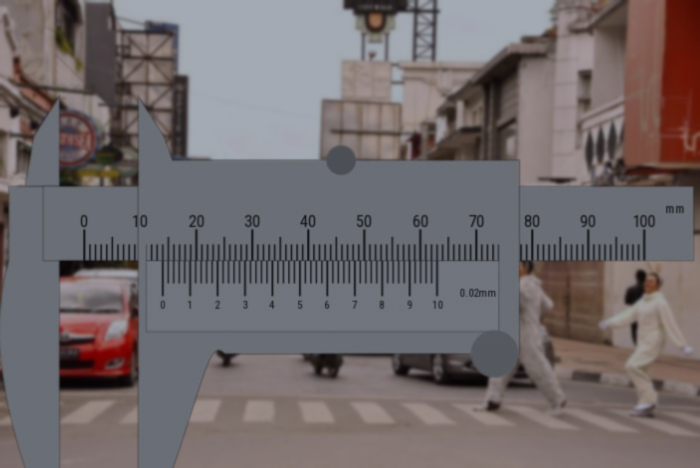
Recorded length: 14.0
